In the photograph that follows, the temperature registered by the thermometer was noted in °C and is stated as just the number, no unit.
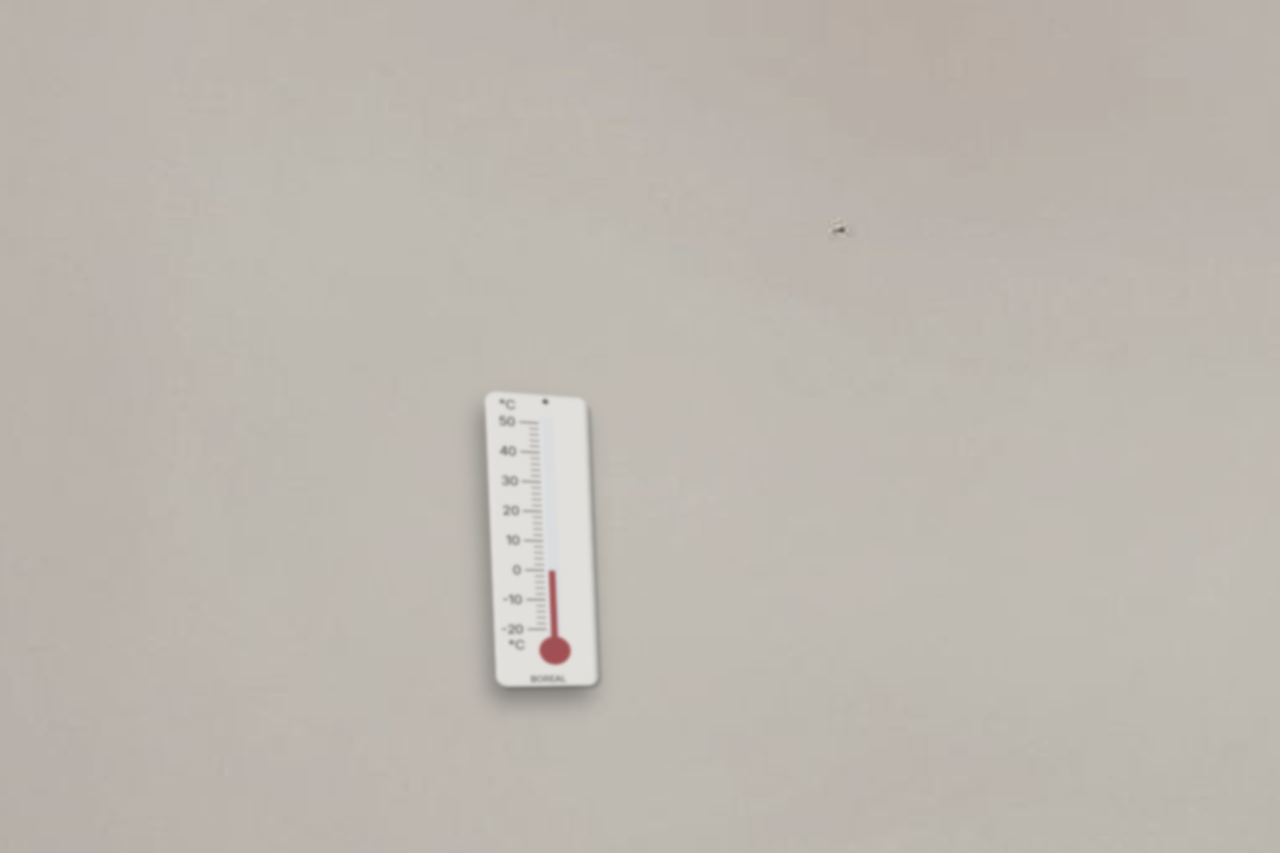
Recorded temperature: 0
